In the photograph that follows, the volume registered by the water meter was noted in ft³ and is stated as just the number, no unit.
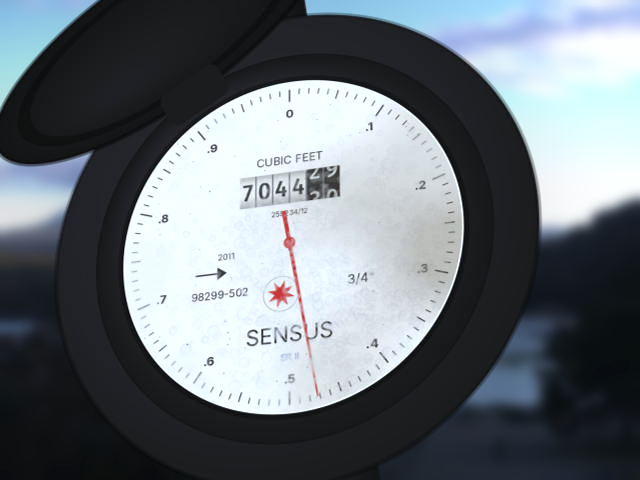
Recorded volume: 704429.47
